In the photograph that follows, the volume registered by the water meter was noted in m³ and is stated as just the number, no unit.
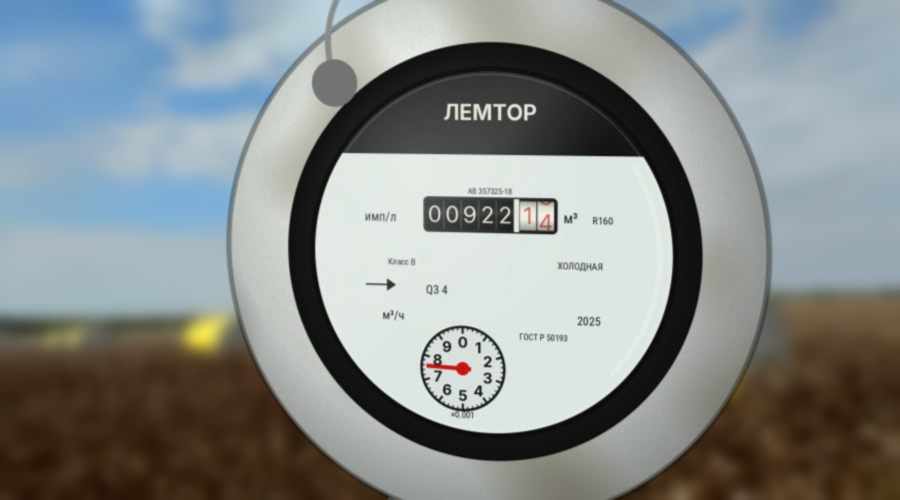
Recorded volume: 922.137
